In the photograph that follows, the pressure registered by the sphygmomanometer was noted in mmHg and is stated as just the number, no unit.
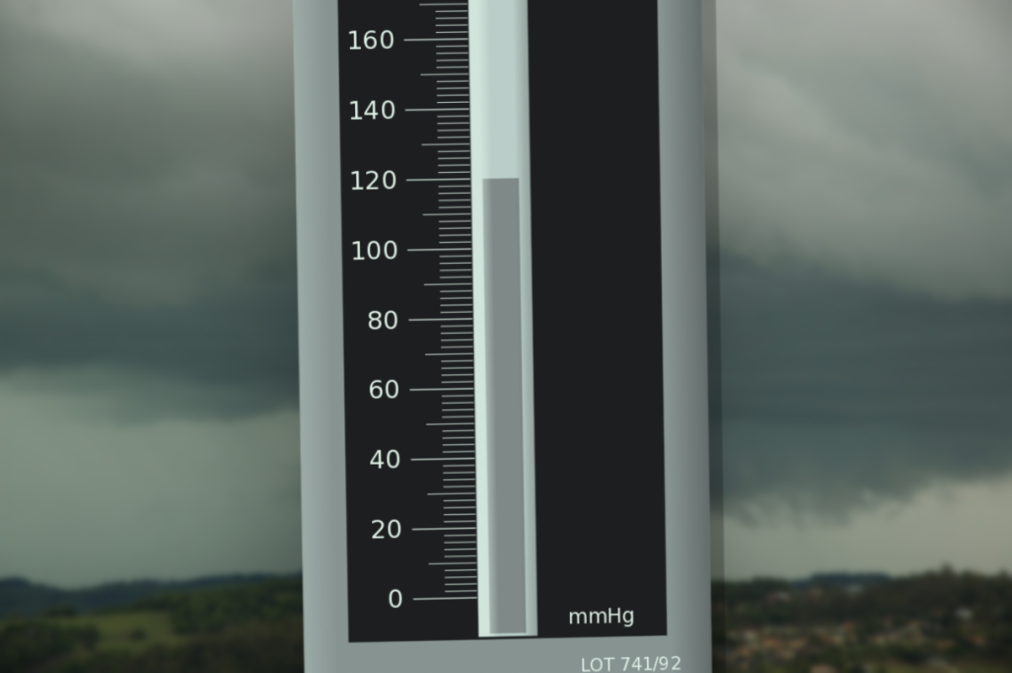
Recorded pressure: 120
